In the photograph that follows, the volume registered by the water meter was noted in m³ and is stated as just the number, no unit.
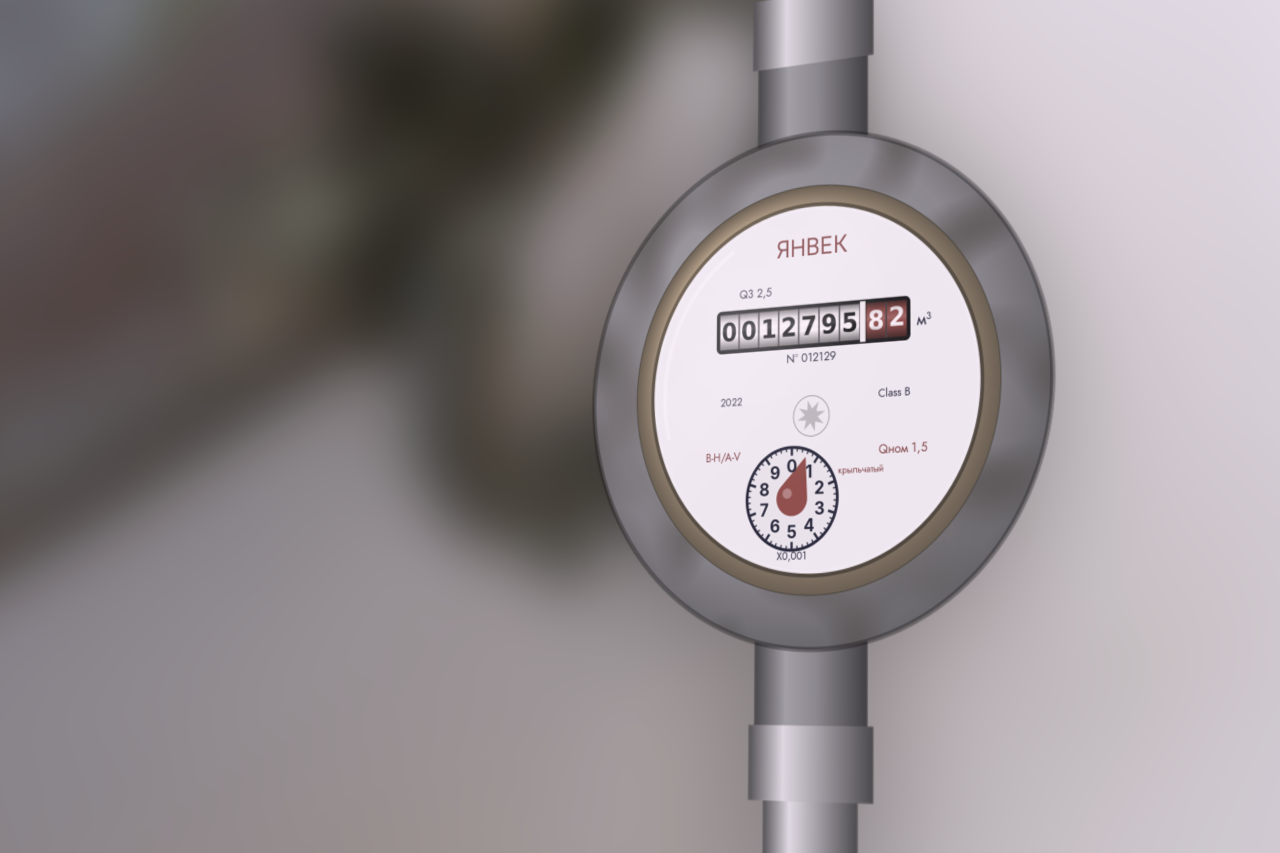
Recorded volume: 12795.820
